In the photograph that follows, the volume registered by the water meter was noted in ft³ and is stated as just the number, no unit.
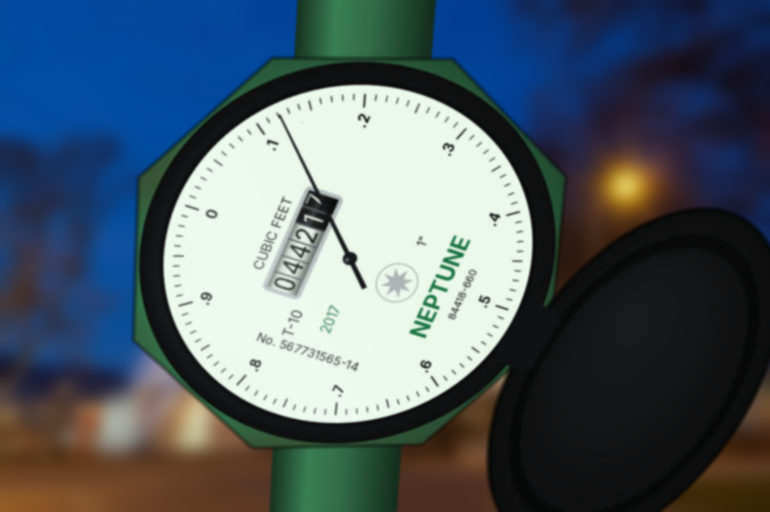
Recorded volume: 44217.12
